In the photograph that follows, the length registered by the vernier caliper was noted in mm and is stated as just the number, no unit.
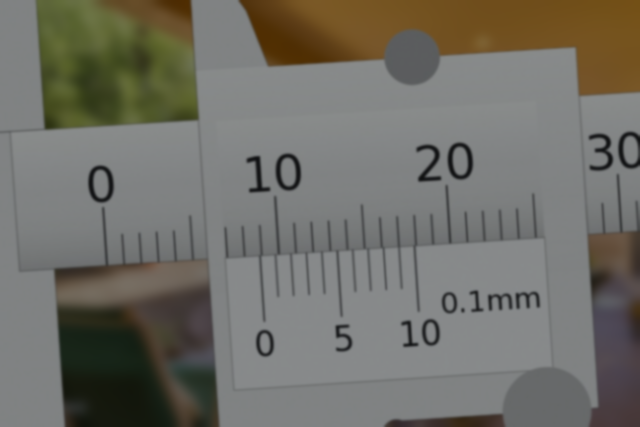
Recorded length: 8.9
